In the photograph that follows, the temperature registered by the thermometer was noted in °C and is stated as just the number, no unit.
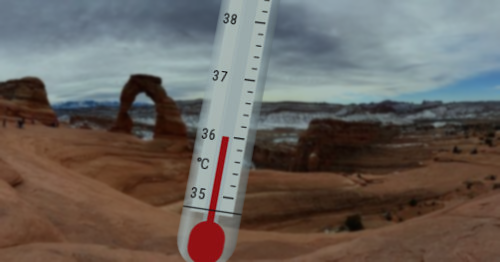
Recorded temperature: 36
